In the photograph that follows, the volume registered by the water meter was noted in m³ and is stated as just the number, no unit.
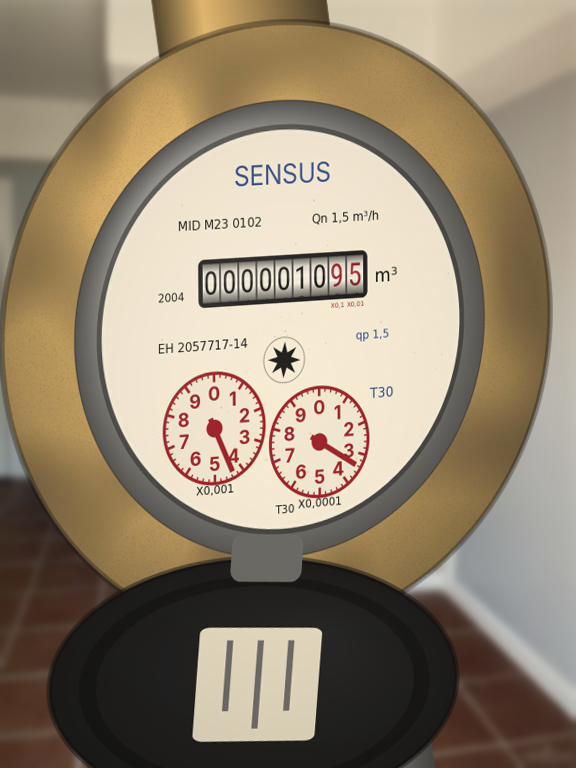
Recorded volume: 10.9543
